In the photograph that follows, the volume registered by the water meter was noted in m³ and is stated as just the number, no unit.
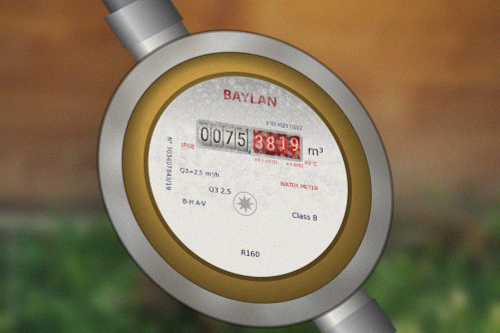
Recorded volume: 75.3819
